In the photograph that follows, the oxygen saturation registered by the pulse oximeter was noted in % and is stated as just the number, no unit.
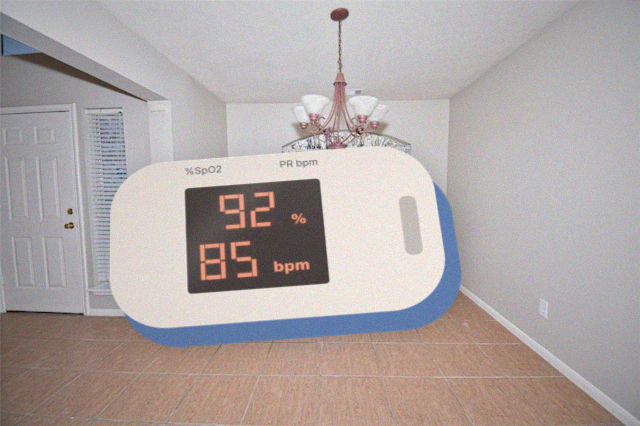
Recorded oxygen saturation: 92
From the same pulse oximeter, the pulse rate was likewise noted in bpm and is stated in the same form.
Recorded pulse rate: 85
